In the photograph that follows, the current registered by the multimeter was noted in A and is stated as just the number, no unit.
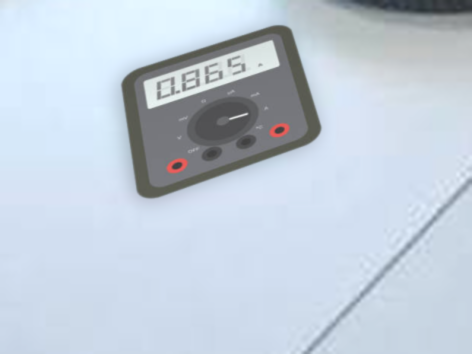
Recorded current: 0.865
